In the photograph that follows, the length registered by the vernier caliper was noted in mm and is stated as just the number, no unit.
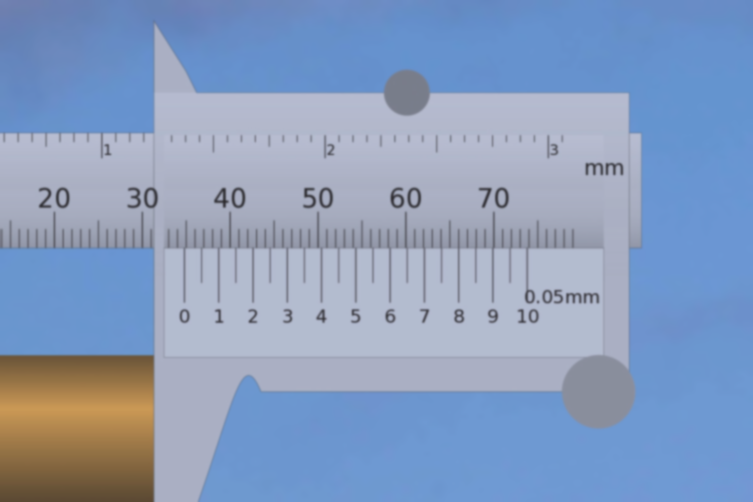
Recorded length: 34.8
